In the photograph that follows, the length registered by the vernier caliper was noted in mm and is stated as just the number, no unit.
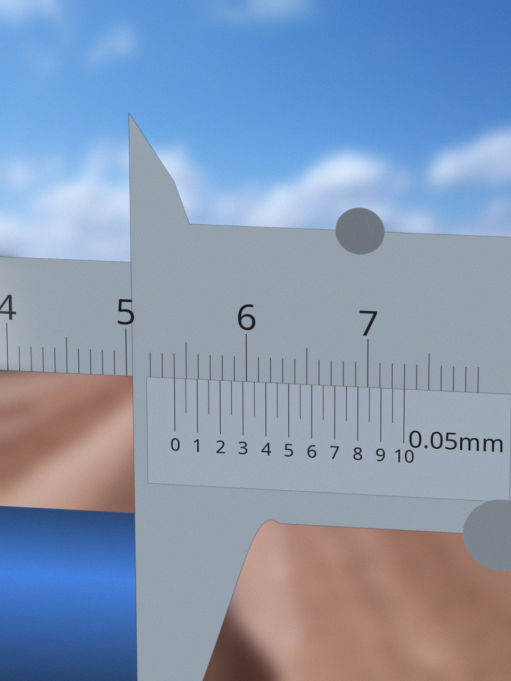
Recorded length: 54.0
